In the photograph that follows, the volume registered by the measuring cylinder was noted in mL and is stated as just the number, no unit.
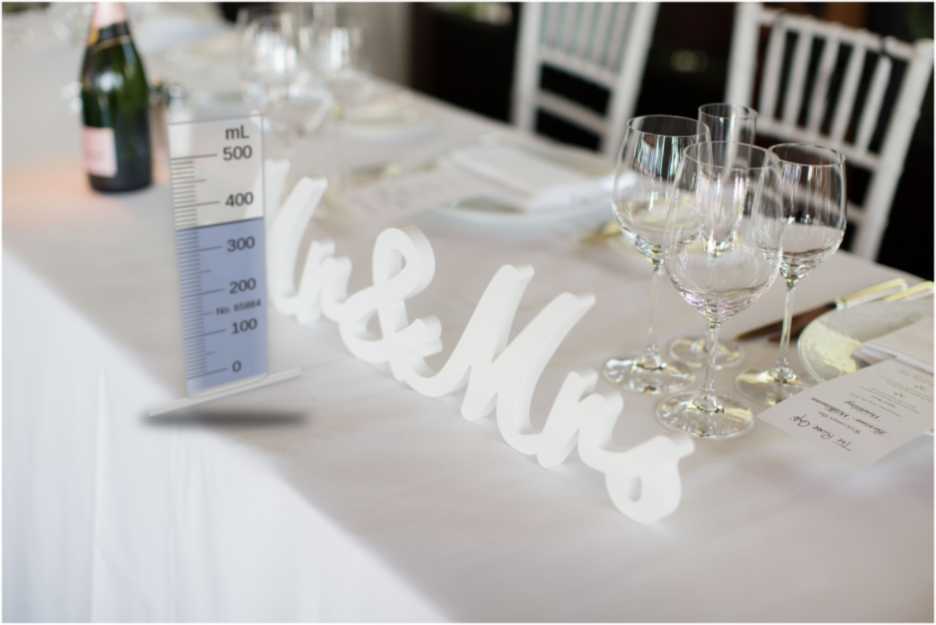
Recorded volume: 350
